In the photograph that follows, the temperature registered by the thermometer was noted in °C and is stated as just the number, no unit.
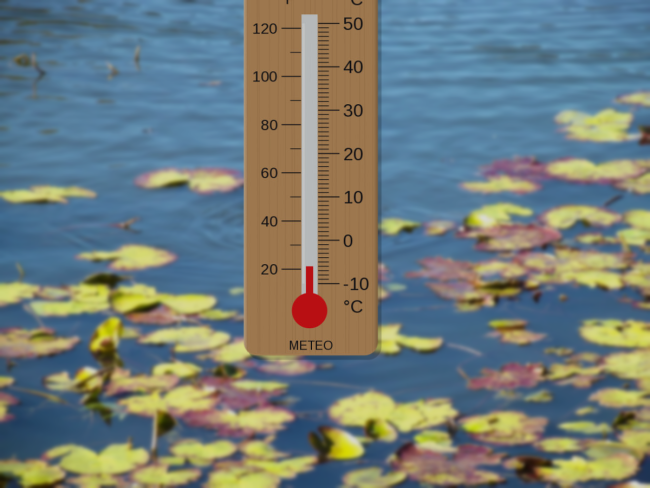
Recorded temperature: -6
